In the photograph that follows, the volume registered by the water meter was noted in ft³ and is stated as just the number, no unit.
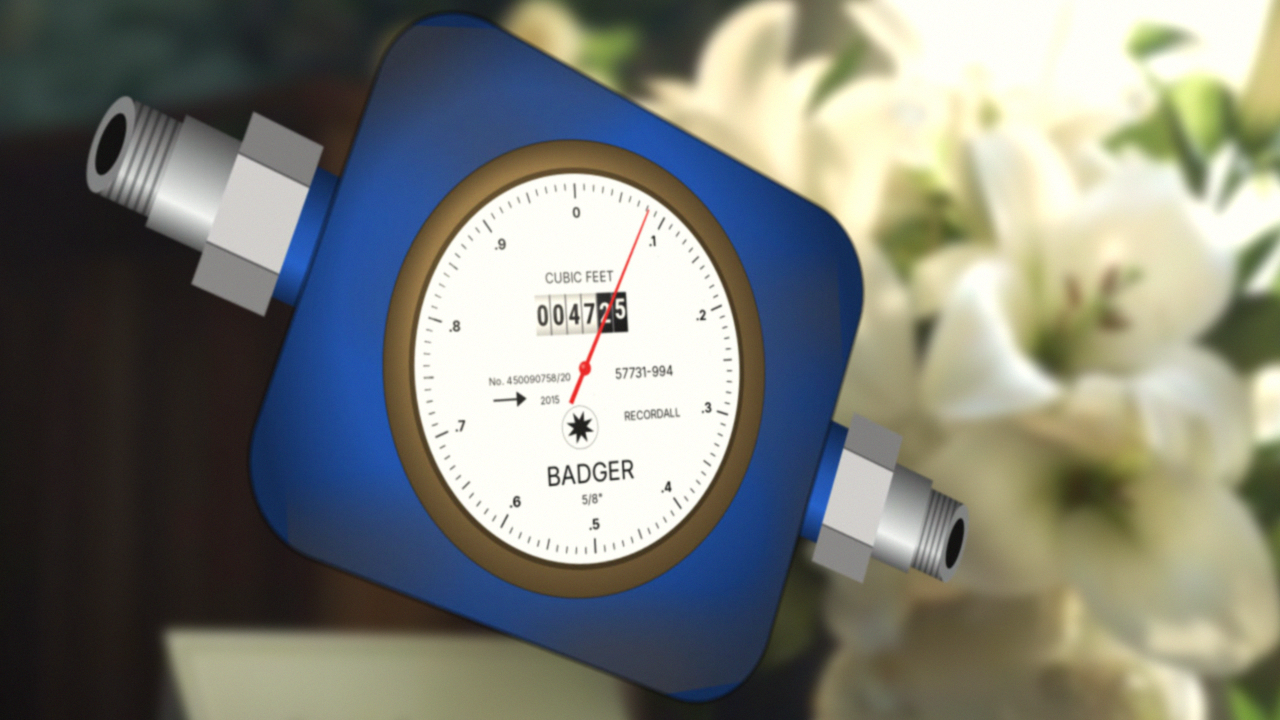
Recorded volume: 4725.08
